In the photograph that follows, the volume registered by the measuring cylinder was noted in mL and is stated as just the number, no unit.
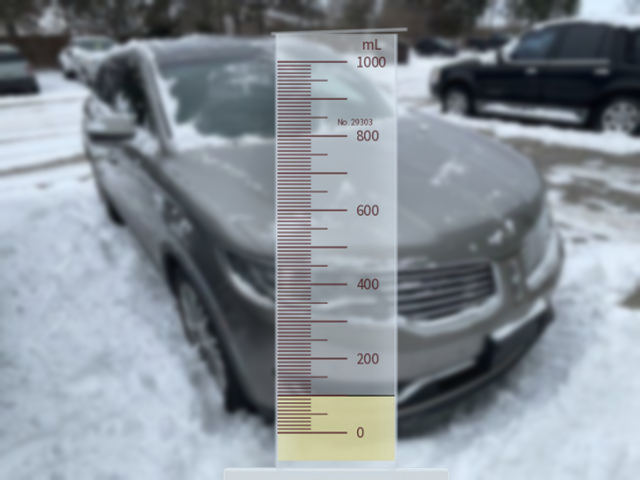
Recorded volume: 100
